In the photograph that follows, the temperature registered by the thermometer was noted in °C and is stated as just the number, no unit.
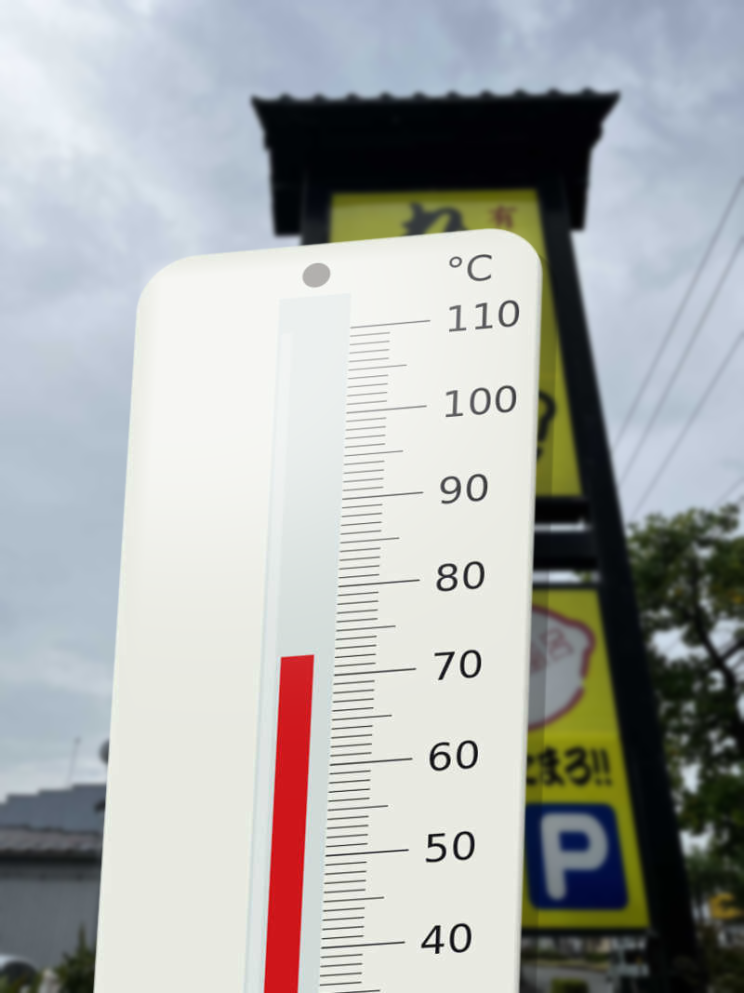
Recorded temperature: 72.5
